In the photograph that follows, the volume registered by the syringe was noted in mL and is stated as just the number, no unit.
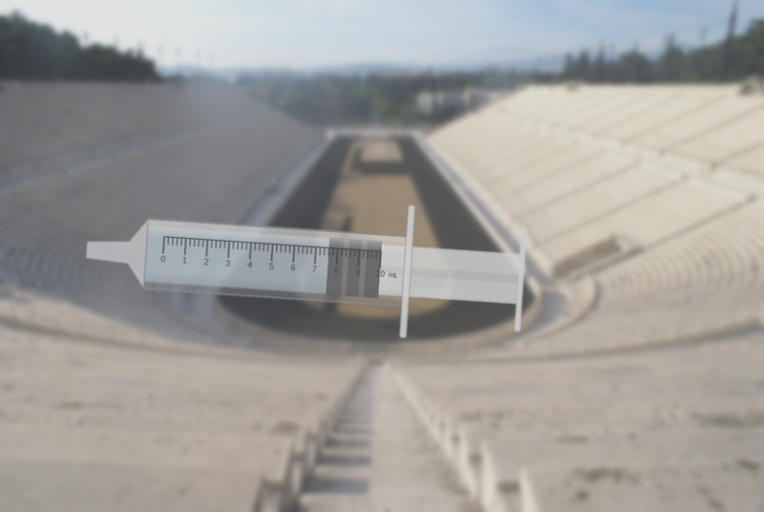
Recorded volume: 7.6
